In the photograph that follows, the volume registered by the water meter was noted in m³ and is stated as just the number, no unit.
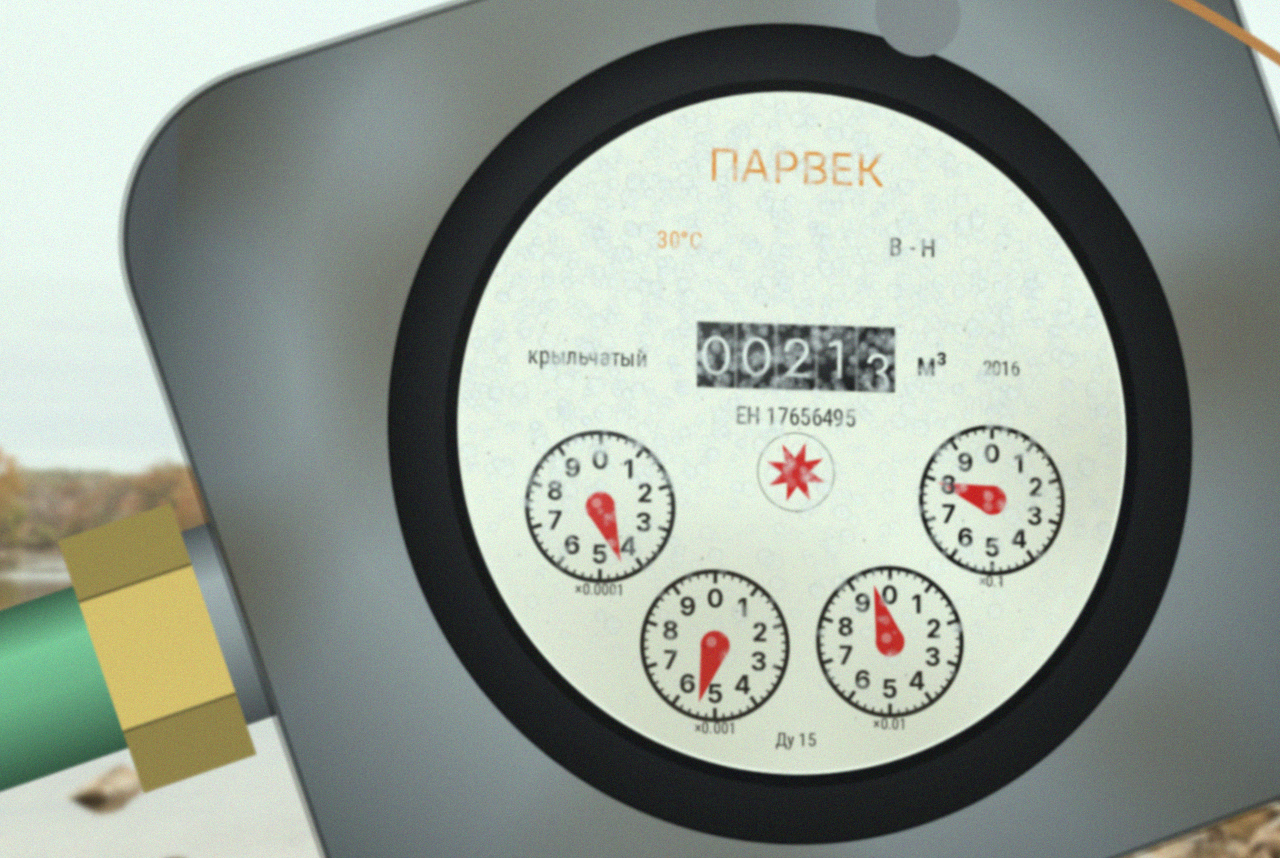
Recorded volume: 212.7954
